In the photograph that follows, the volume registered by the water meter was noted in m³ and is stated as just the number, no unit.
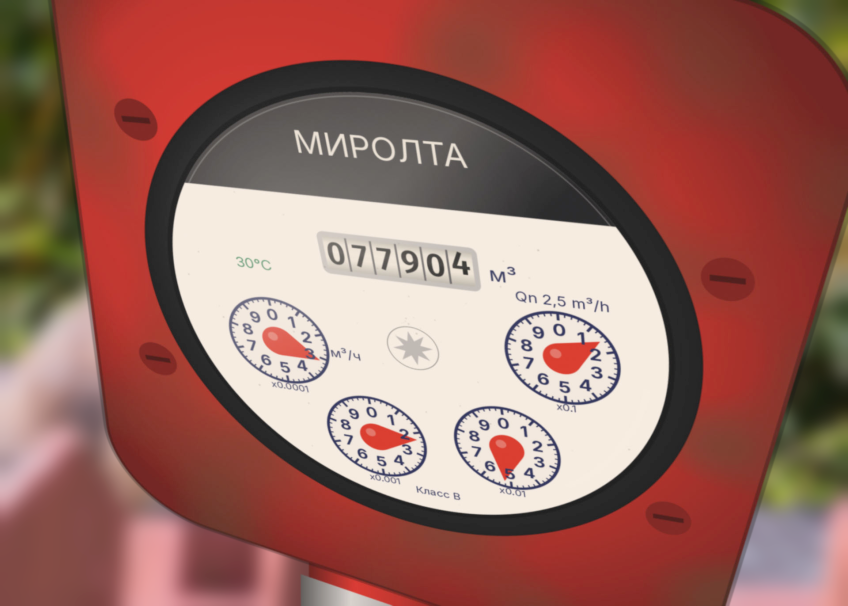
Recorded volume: 77904.1523
